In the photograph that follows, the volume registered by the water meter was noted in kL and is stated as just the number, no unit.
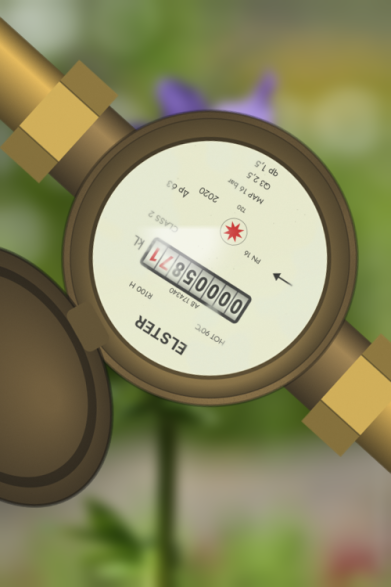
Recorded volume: 58.71
